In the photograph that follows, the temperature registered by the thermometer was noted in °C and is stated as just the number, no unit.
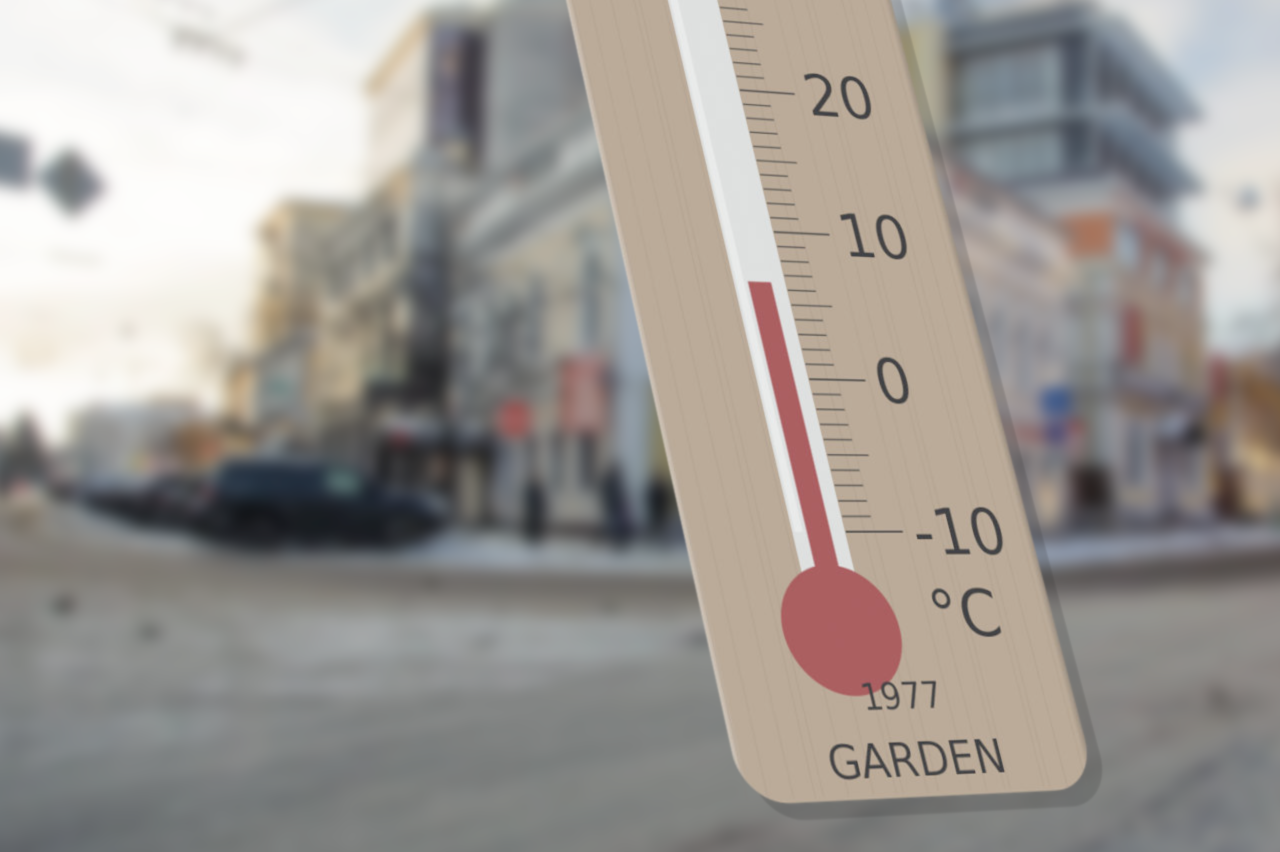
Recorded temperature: 6.5
